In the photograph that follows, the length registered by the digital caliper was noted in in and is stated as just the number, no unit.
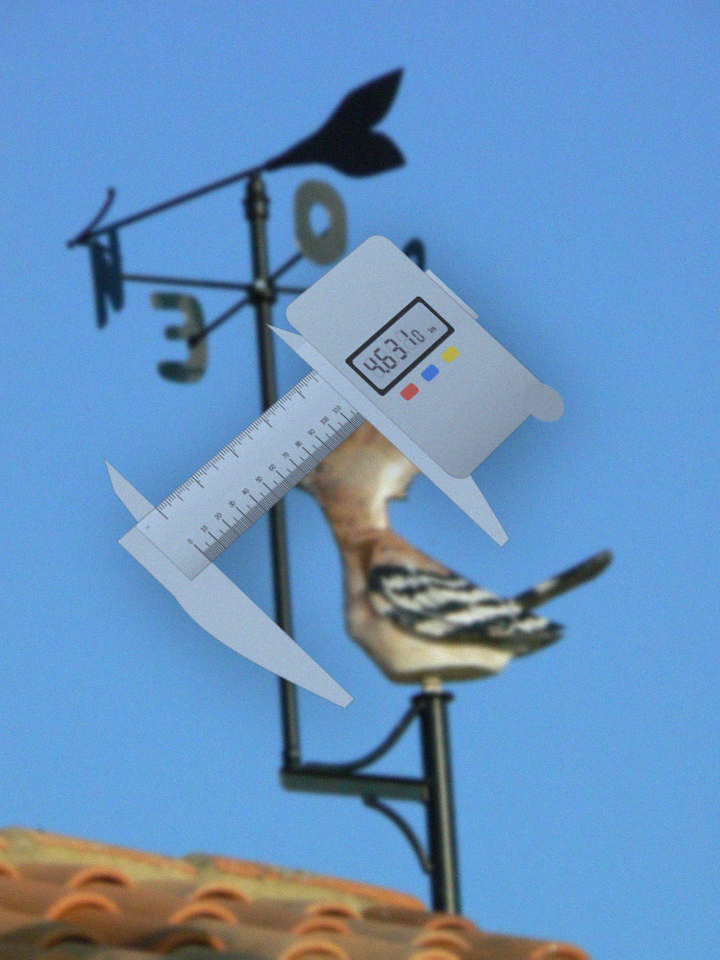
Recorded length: 4.6310
